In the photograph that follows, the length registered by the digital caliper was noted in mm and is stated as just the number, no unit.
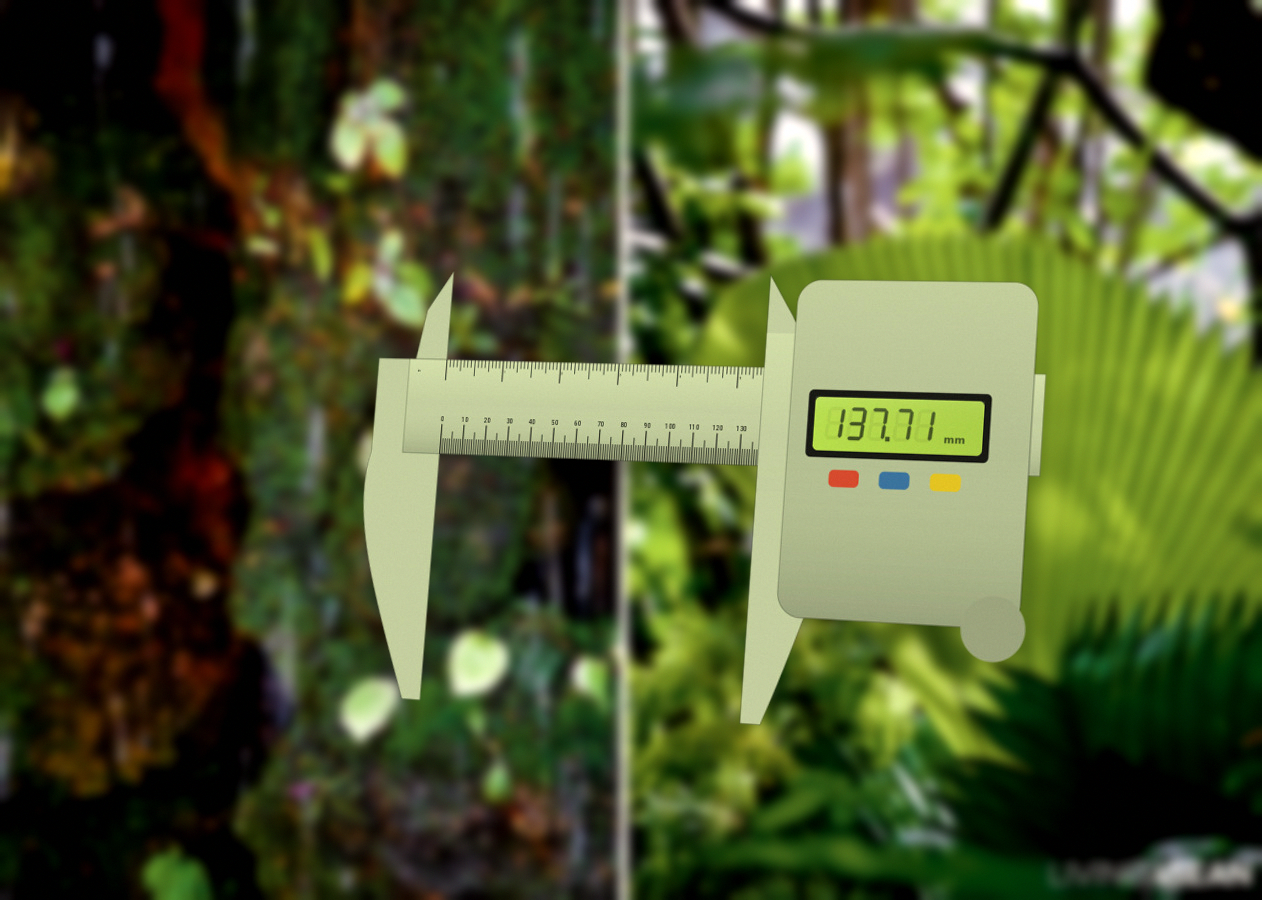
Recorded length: 137.71
